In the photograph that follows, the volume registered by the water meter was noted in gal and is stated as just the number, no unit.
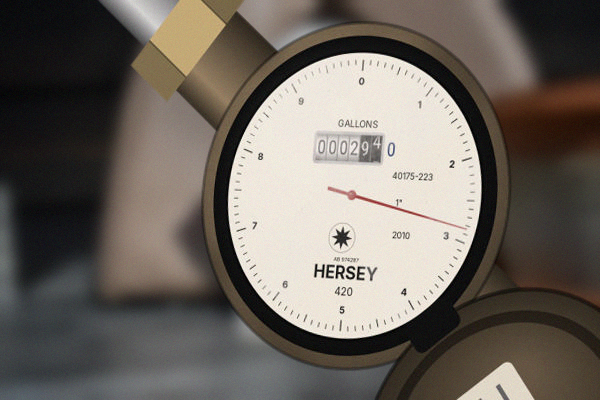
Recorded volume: 2942.8
